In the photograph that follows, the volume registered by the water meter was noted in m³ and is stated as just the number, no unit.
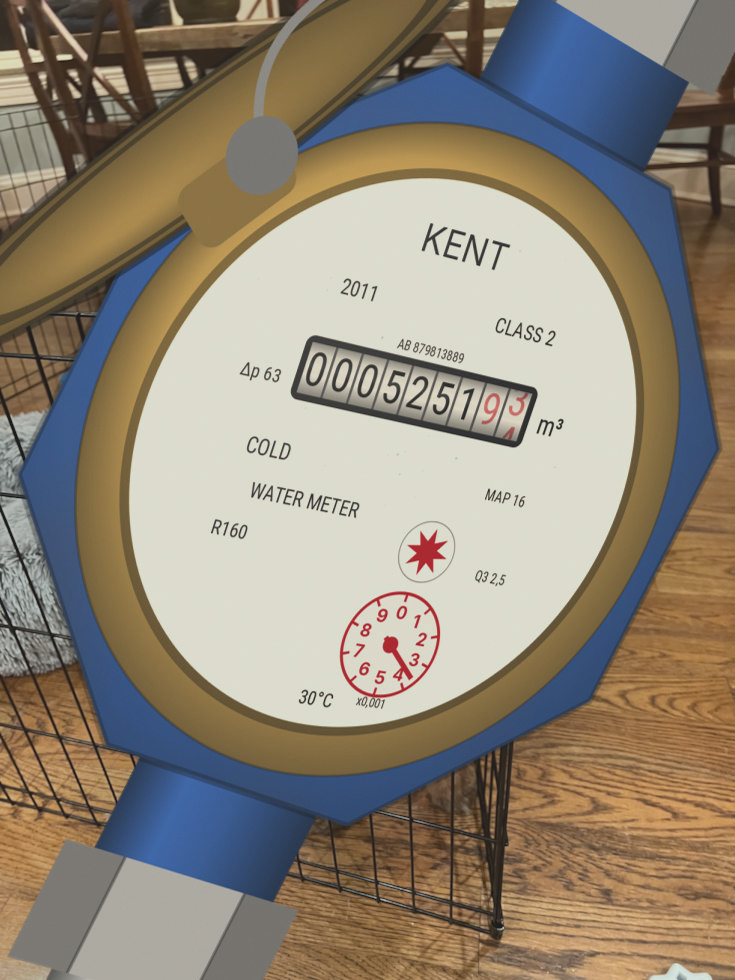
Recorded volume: 5251.933
